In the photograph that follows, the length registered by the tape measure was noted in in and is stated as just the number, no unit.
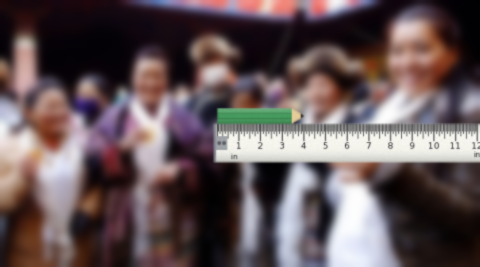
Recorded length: 4
